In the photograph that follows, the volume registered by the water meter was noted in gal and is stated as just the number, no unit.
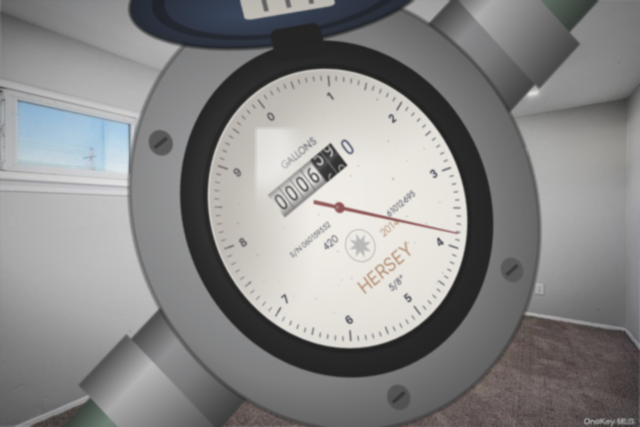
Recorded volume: 6593.8
